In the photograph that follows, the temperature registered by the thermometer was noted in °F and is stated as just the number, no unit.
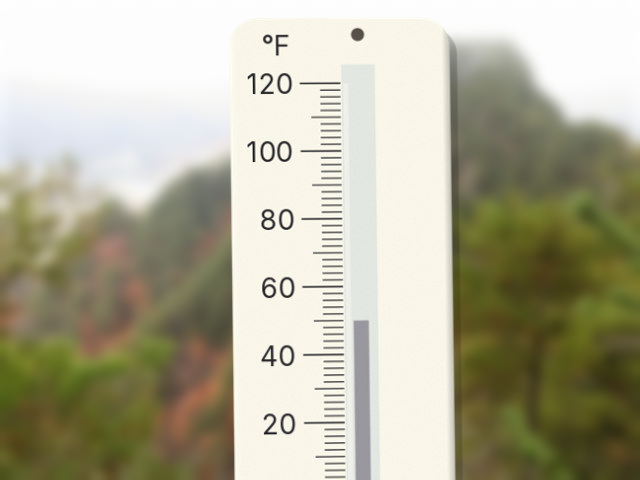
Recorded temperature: 50
